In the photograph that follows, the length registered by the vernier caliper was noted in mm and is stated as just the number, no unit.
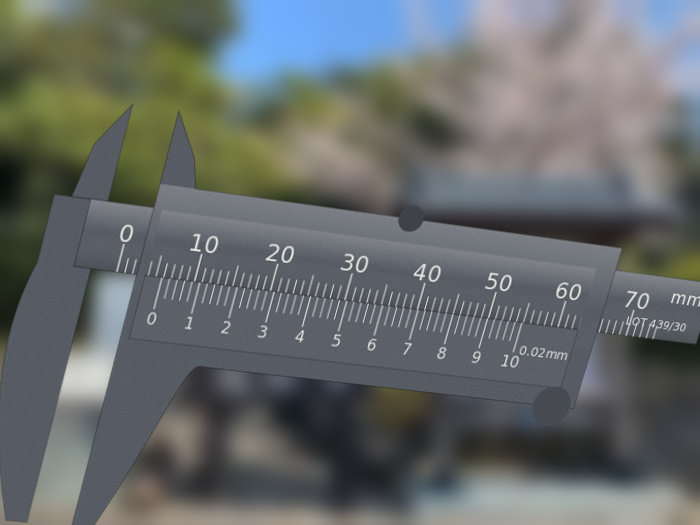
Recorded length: 5.8
